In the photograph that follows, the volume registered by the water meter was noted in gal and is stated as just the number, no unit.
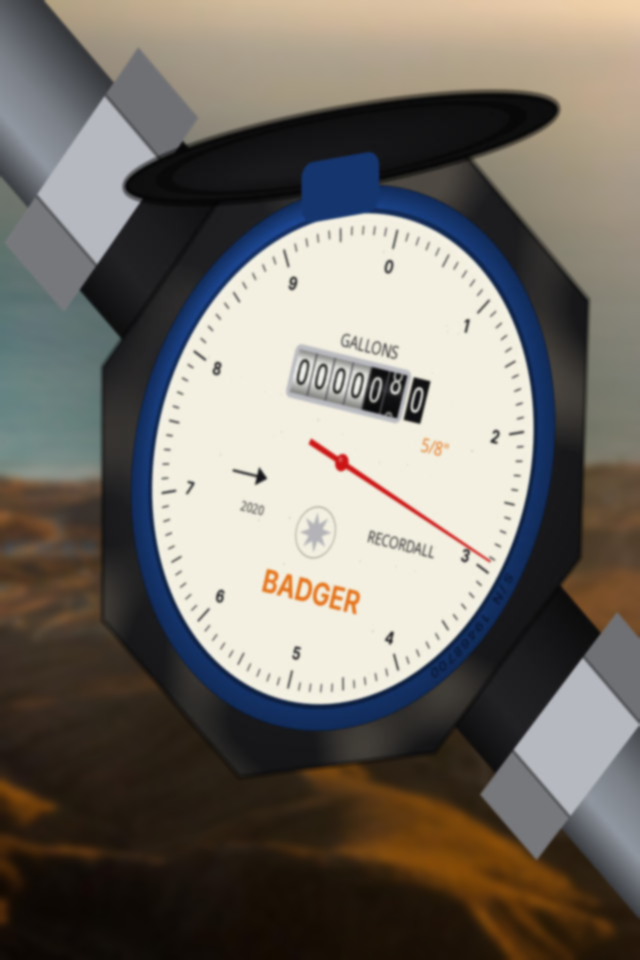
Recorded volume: 82.9
